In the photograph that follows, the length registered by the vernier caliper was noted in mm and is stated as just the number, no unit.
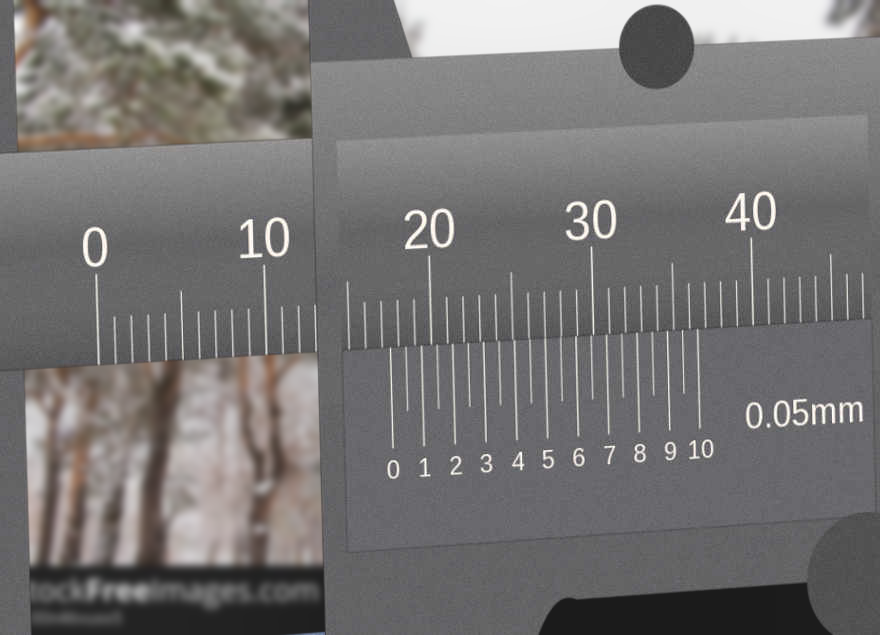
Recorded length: 17.5
